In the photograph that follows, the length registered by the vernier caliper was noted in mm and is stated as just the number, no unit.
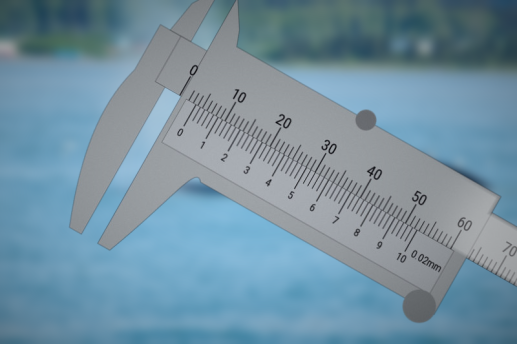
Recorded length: 3.6
